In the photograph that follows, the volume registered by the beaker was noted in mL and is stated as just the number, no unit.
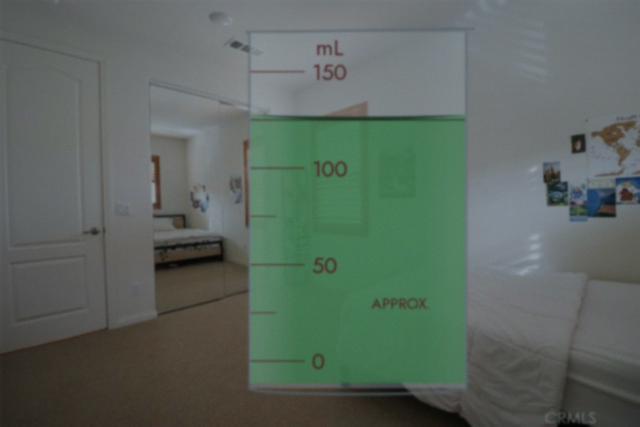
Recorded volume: 125
